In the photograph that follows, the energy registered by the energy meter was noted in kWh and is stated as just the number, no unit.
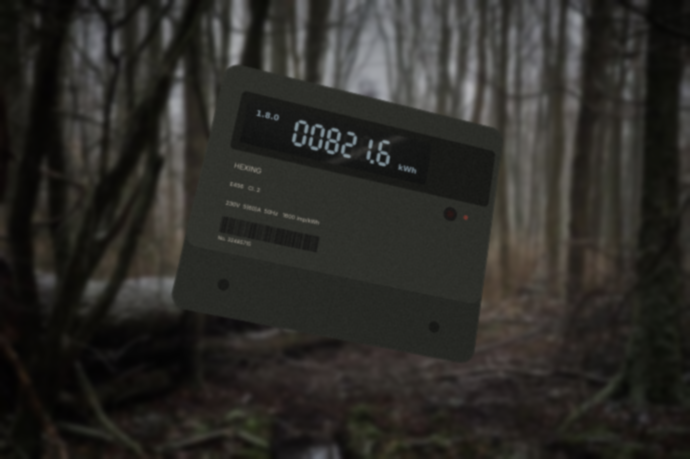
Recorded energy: 821.6
